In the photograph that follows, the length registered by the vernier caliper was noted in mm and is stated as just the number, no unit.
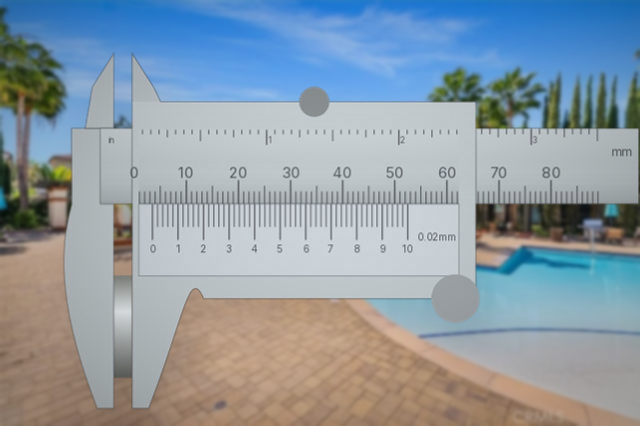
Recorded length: 3.5
